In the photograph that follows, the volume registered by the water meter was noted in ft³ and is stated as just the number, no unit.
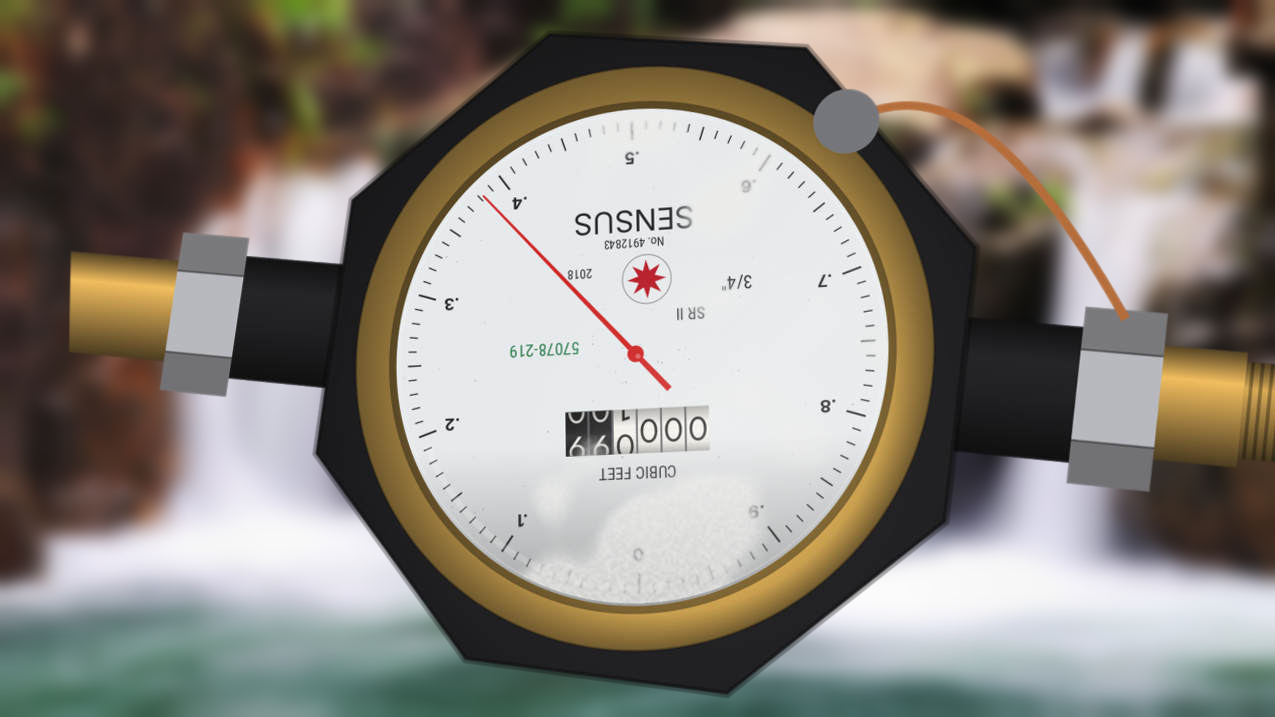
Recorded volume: 99.38
